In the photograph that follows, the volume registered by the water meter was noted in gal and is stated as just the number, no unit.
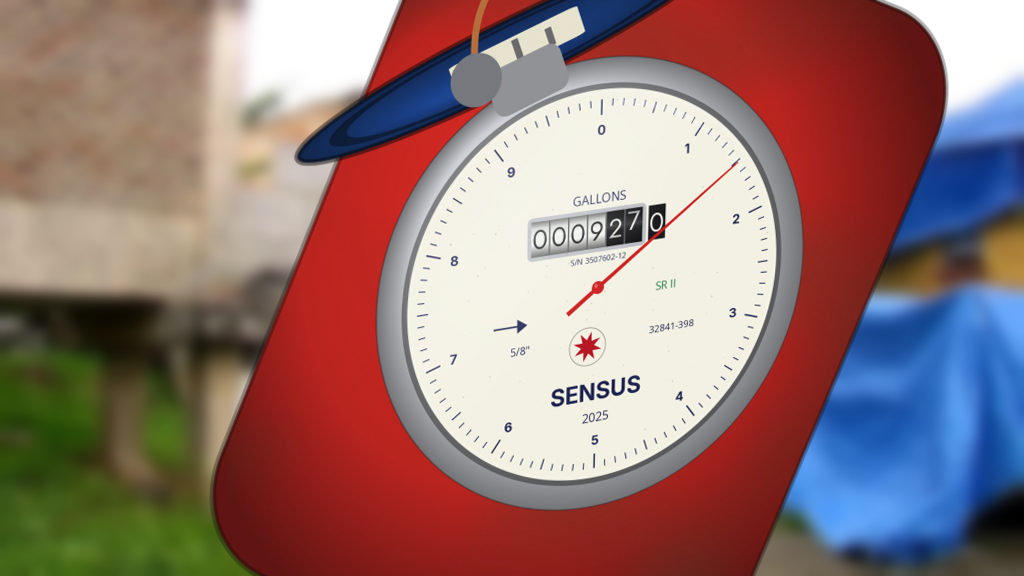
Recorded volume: 9271.5
